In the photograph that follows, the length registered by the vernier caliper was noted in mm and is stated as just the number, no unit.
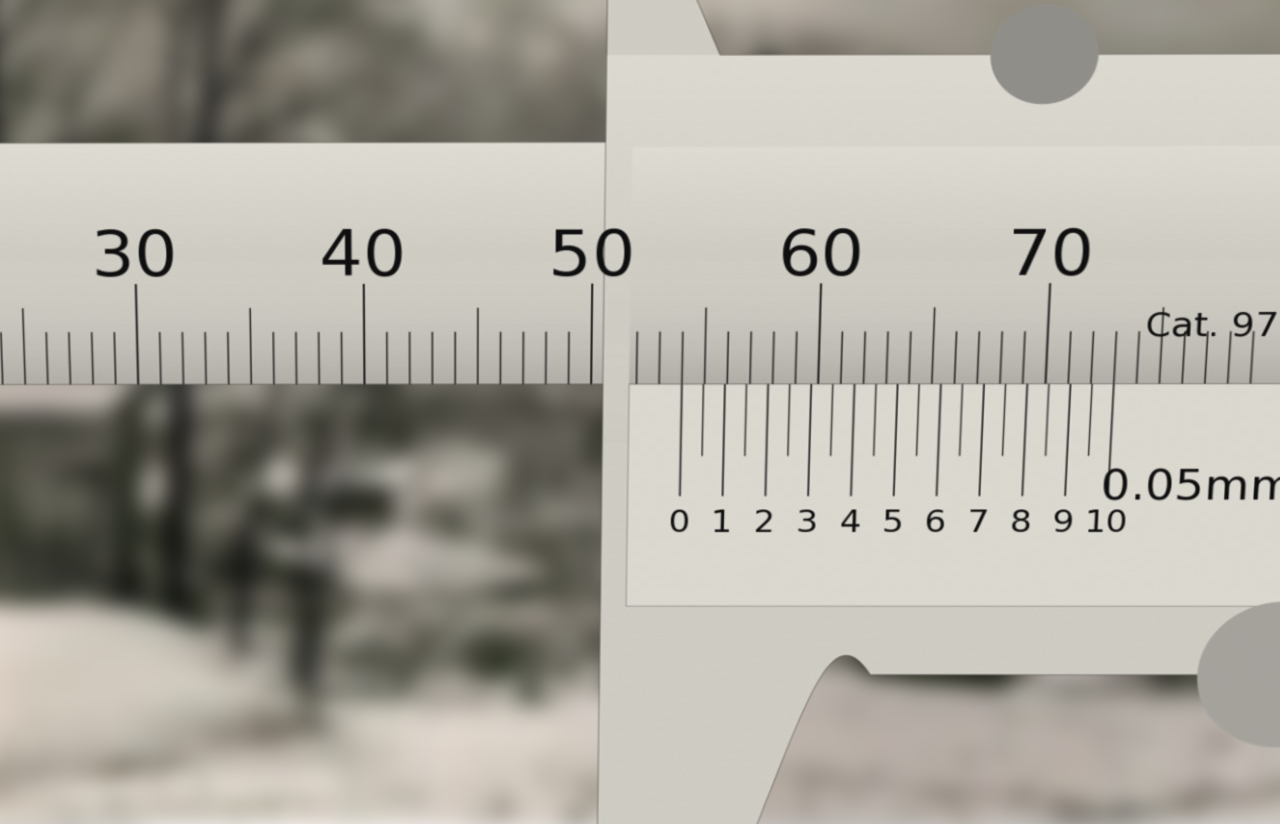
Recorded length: 54.0
